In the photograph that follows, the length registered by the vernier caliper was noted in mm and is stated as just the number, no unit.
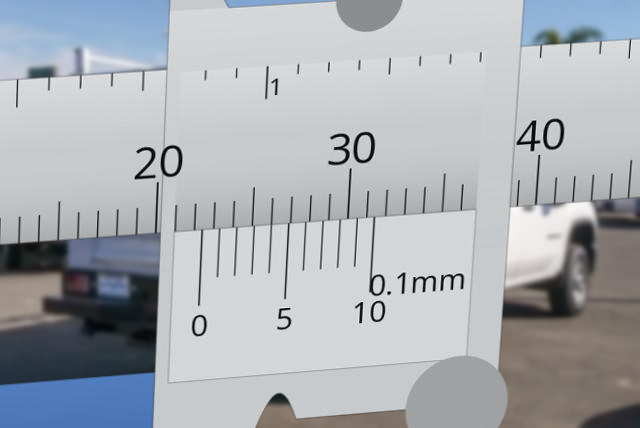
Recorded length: 22.4
